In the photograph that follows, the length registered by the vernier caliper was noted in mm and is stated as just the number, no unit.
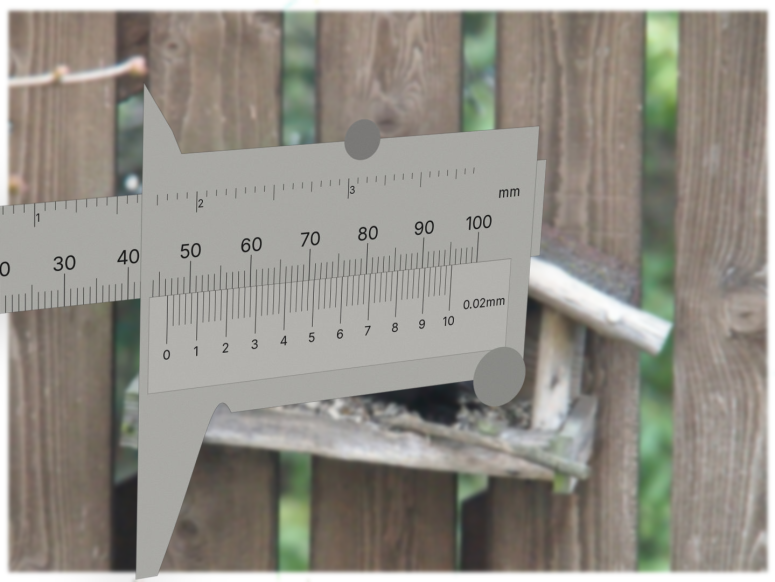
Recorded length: 46.4
